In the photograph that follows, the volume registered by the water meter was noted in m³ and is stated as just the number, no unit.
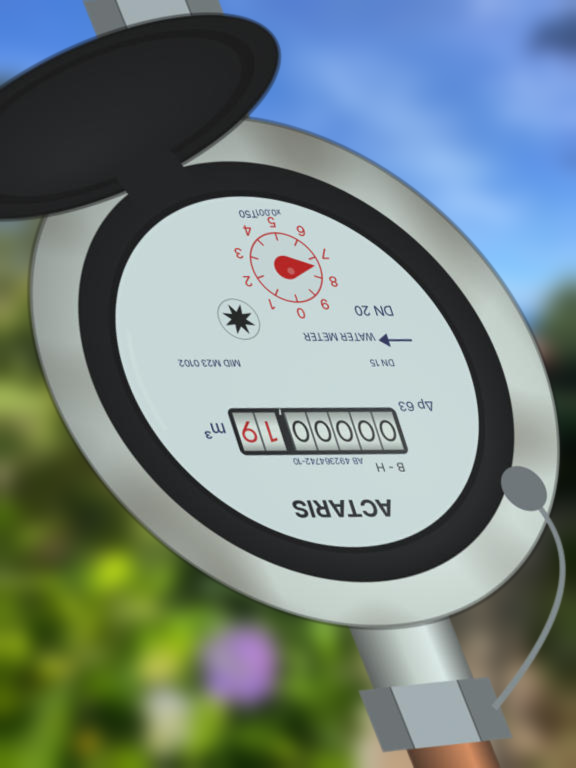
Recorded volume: 0.197
